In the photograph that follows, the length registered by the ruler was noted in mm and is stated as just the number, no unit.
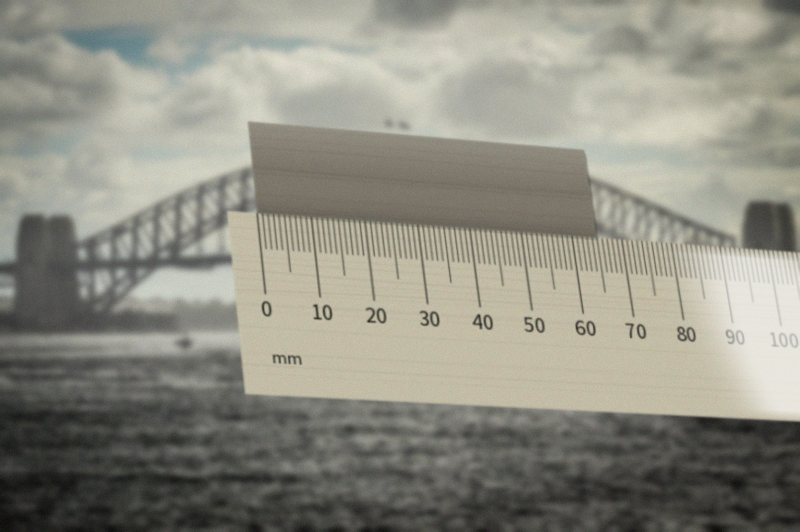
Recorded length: 65
